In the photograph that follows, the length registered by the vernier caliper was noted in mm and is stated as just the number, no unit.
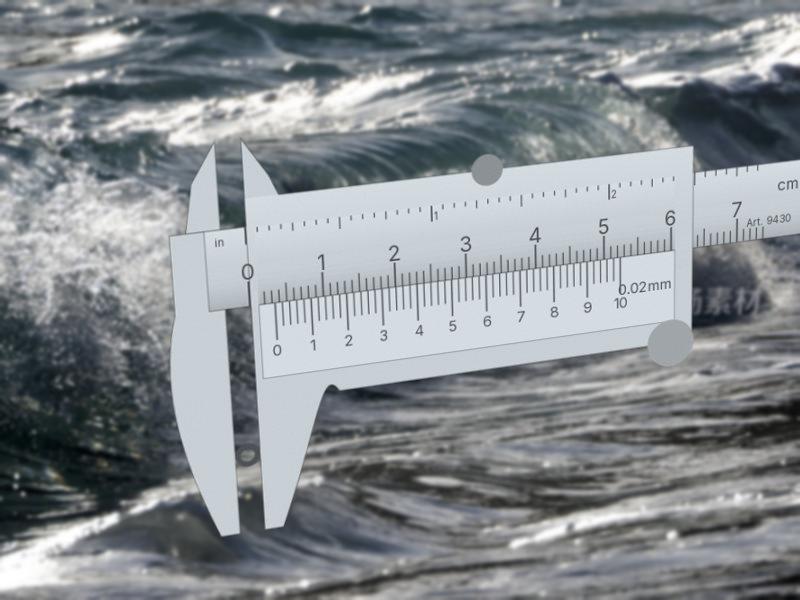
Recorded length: 3.4
